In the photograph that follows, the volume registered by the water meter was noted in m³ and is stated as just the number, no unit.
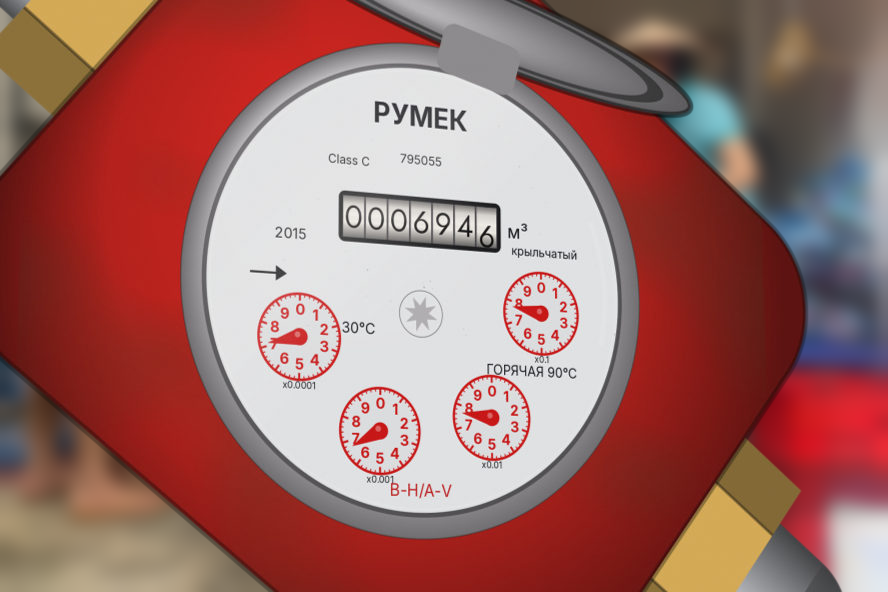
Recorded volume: 6945.7767
